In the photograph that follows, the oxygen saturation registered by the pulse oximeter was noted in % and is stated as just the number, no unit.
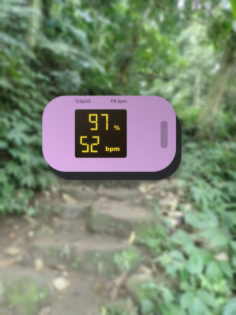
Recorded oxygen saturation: 97
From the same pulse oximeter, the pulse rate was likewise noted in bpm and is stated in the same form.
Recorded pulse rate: 52
